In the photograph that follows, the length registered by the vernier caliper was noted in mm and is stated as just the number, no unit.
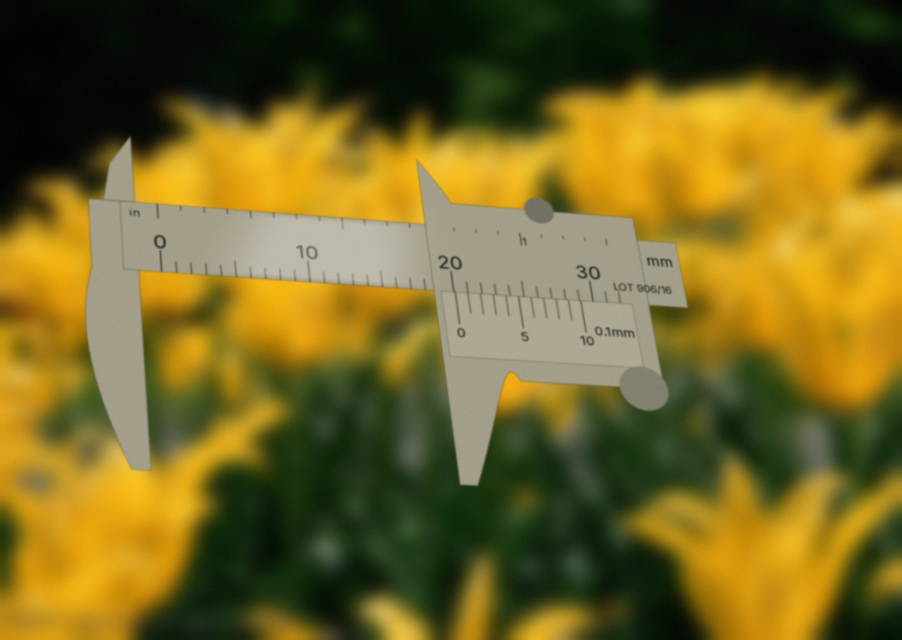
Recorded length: 20.1
